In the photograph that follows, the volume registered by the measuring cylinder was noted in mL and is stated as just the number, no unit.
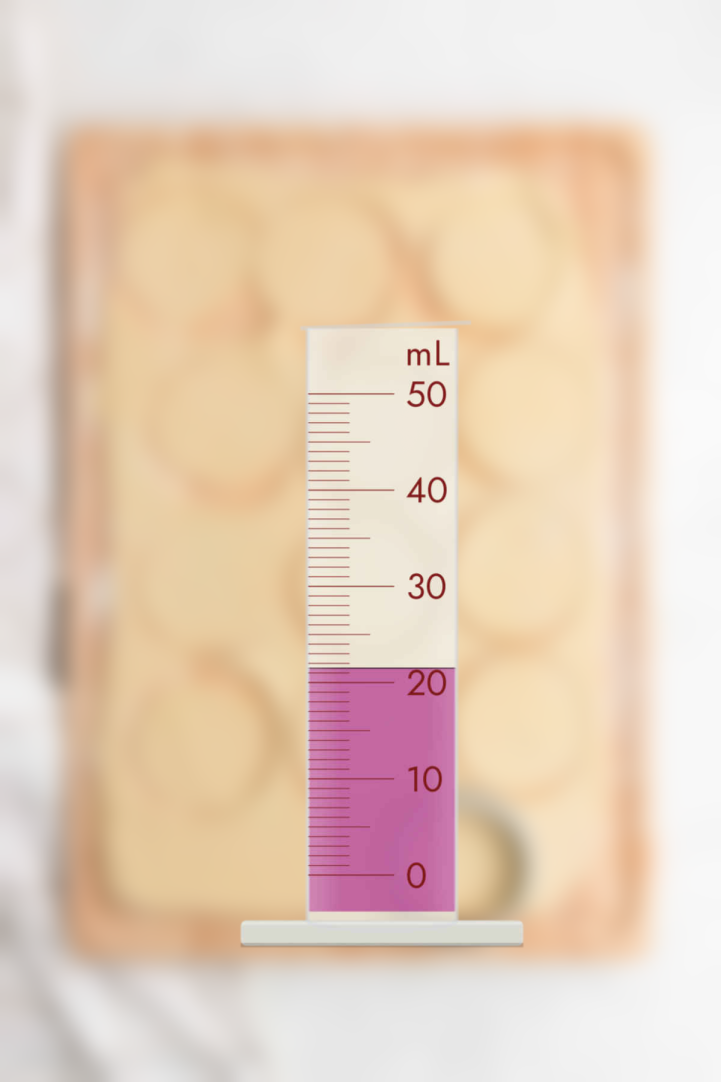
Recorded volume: 21.5
